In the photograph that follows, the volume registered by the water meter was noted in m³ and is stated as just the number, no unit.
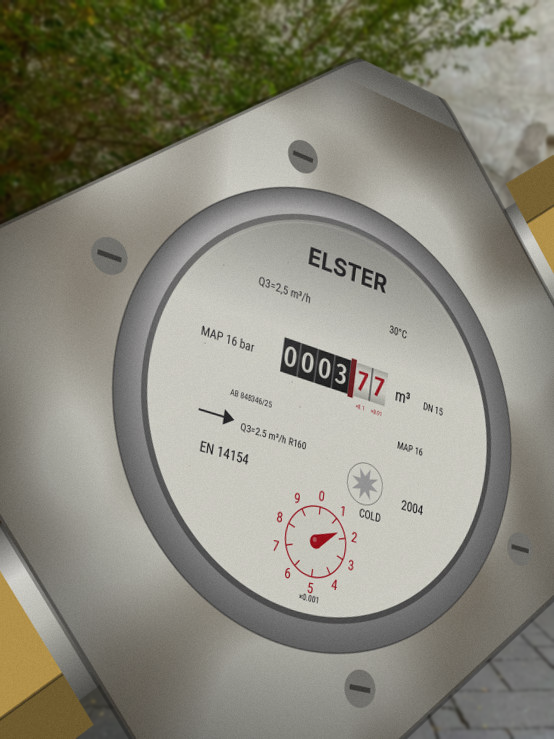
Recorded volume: 3.771
